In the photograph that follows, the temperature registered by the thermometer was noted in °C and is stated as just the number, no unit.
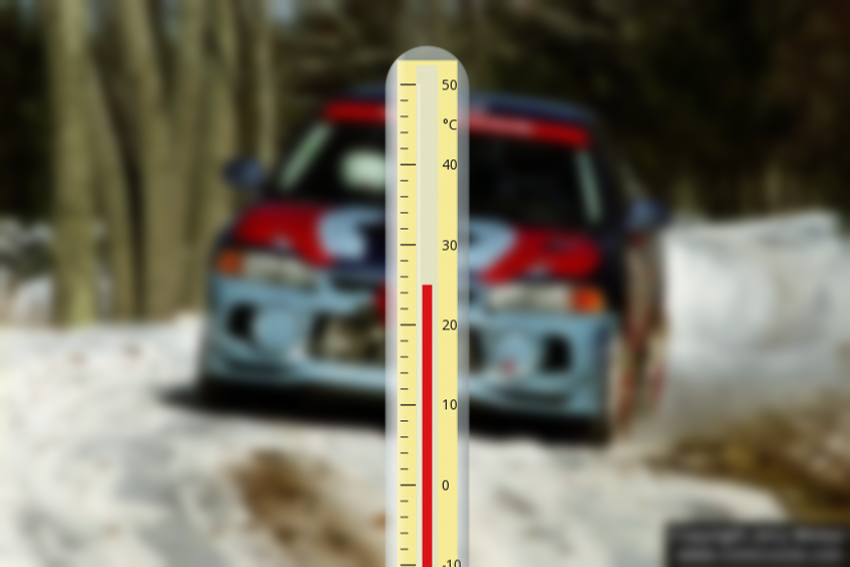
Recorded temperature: 25
